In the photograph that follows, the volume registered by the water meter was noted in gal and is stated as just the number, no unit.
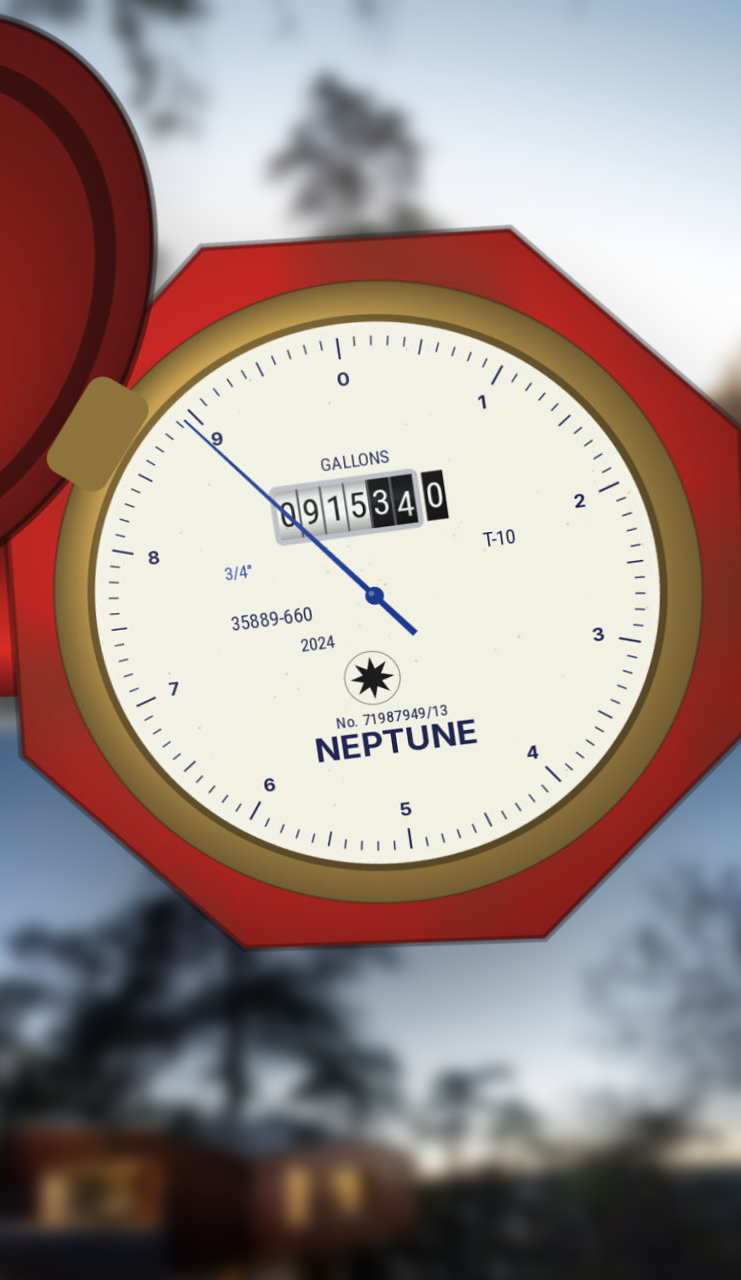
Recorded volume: 915338.9
